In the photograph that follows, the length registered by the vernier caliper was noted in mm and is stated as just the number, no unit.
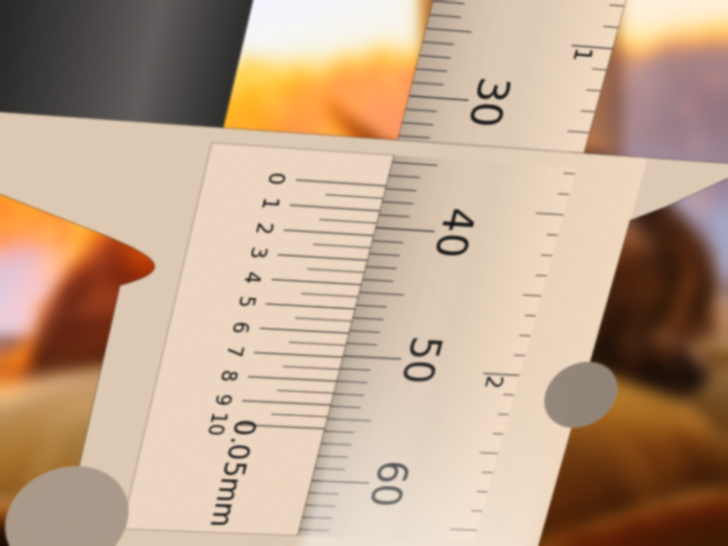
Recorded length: 36.8
